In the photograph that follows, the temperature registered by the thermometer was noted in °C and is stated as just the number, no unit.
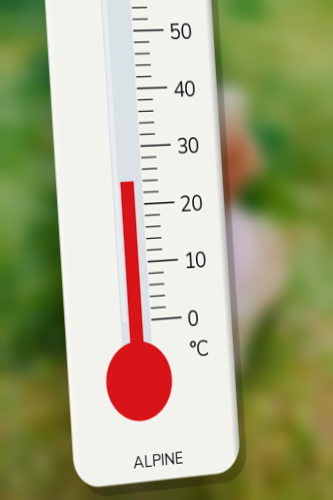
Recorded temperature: 24
